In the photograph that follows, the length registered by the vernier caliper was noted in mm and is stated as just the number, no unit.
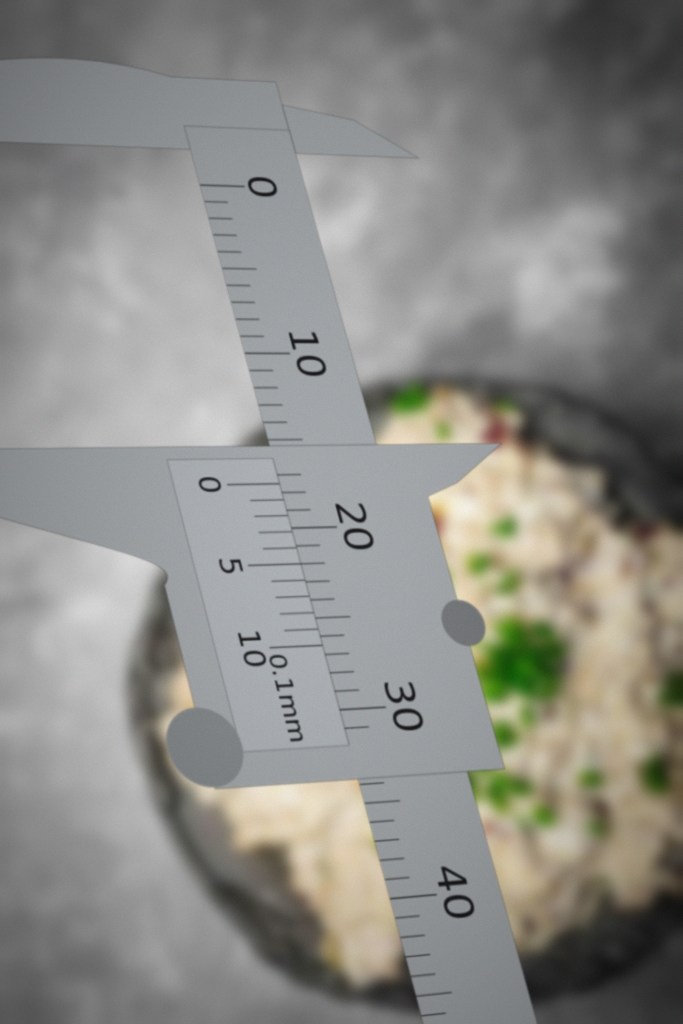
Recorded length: 17.5
